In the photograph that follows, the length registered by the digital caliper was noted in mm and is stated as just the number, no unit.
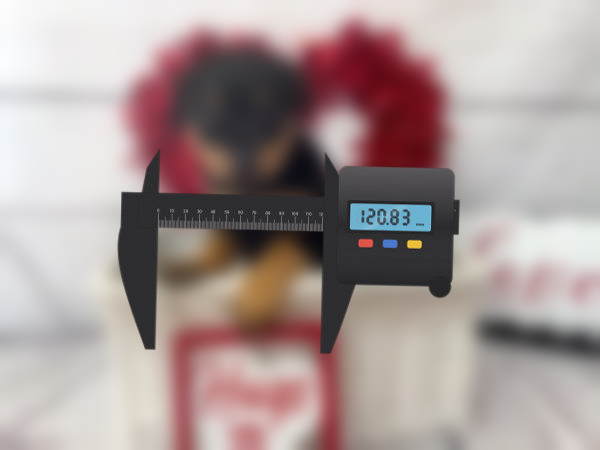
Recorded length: 120.83
